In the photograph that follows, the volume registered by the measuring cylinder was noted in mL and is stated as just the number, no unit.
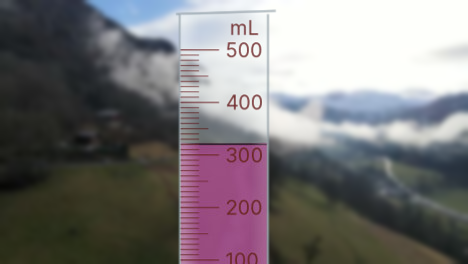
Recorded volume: 320
